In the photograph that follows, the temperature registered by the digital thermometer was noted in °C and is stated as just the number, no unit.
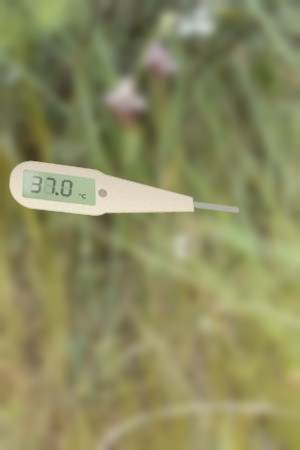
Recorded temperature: 37.0
